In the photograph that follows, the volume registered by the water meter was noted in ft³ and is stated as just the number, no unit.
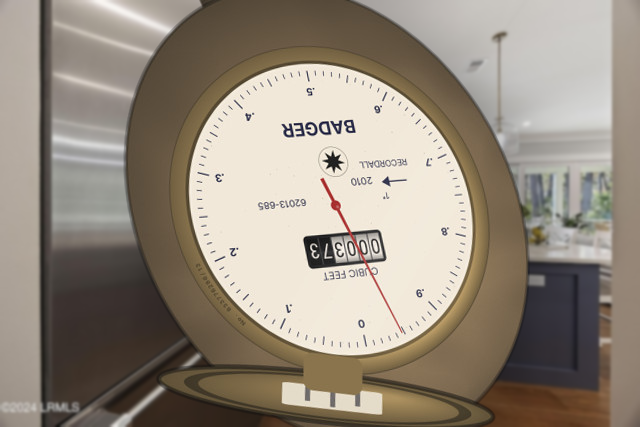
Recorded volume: 372.95
